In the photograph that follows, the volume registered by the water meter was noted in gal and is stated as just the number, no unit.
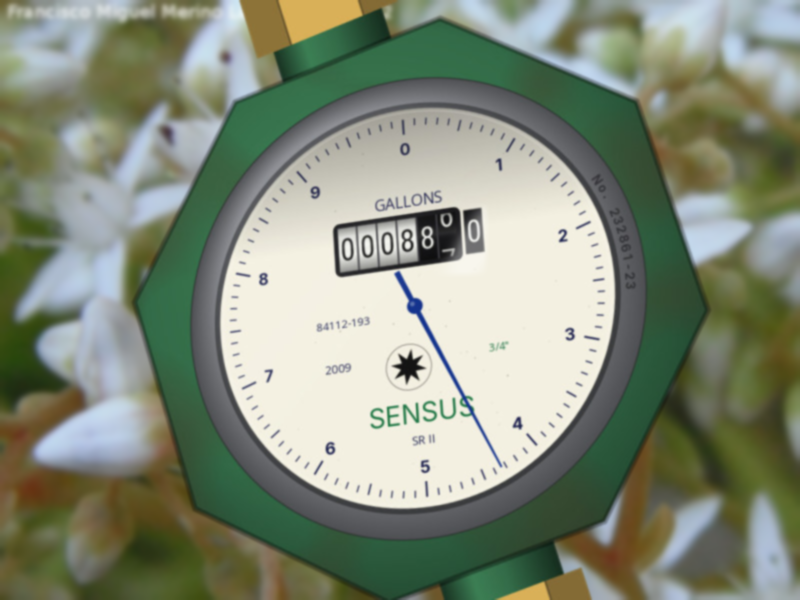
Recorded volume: 8864.3
